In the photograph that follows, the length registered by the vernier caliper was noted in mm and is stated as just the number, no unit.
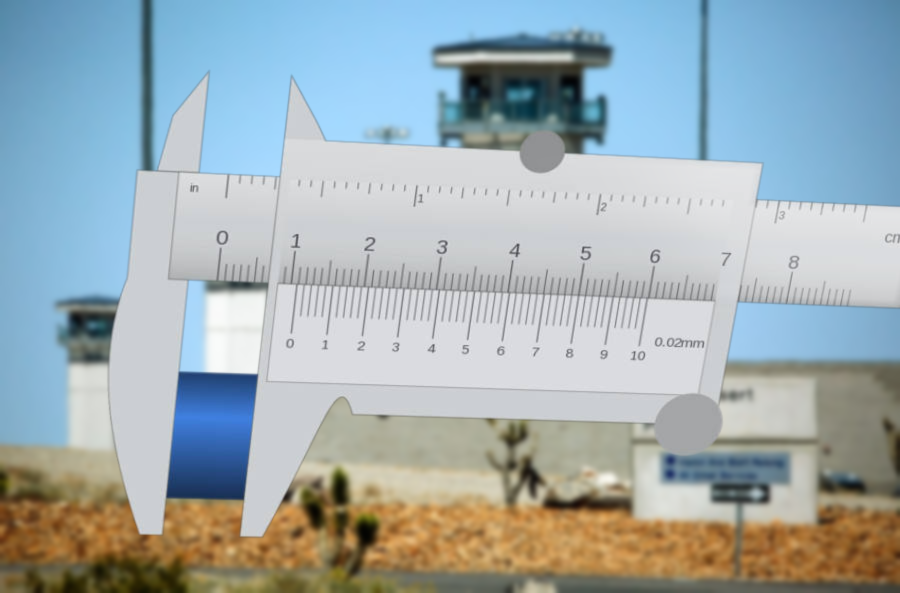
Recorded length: 10.8
